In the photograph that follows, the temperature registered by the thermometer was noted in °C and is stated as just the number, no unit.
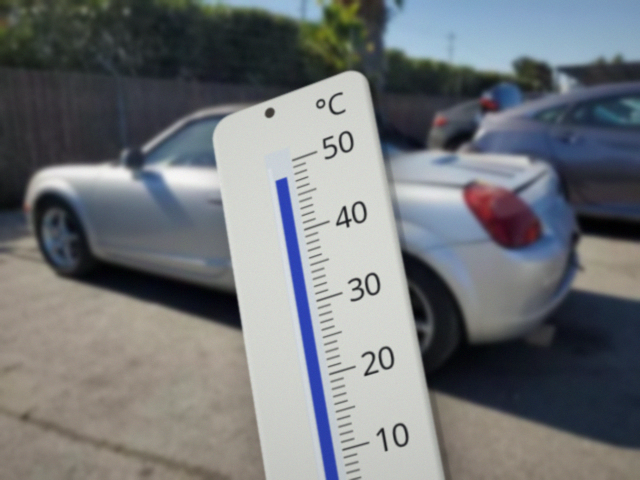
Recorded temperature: 48
